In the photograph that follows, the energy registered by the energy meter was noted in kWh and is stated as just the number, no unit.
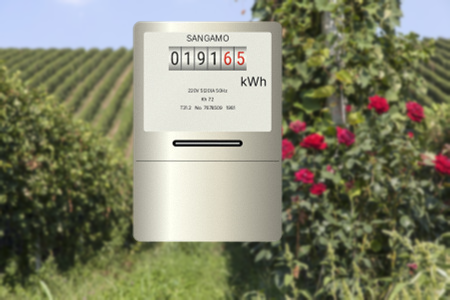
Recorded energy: 191.65
